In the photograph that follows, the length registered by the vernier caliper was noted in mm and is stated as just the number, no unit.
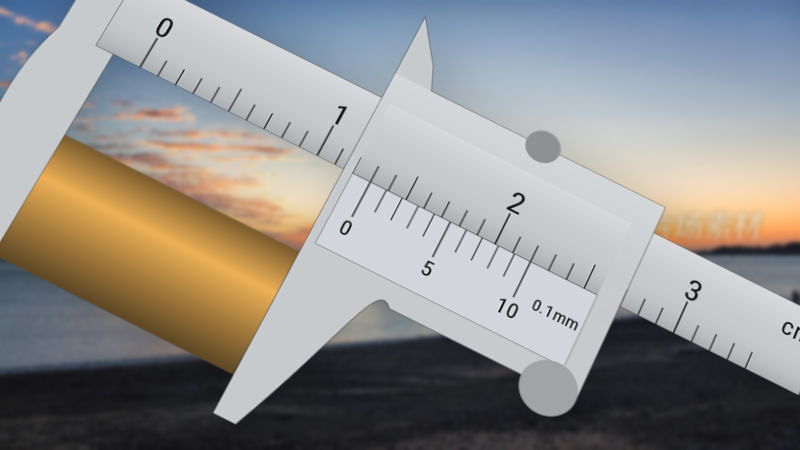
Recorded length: 13.0
